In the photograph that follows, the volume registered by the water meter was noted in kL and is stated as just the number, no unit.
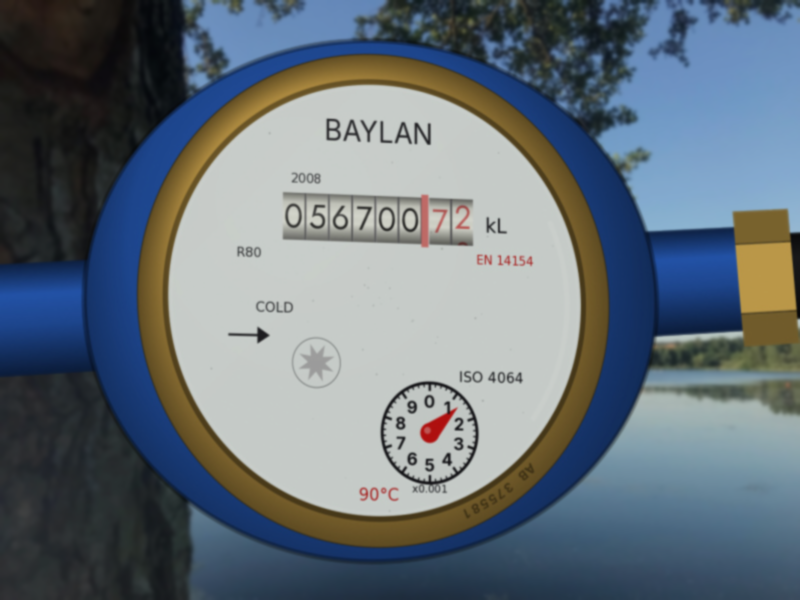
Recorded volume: 56700.721
